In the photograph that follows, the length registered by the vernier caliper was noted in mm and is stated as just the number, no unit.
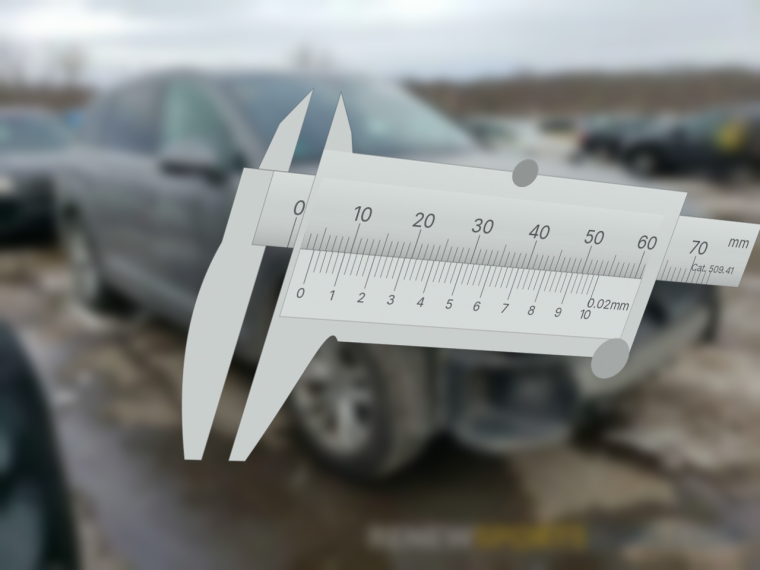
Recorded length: 4.2
